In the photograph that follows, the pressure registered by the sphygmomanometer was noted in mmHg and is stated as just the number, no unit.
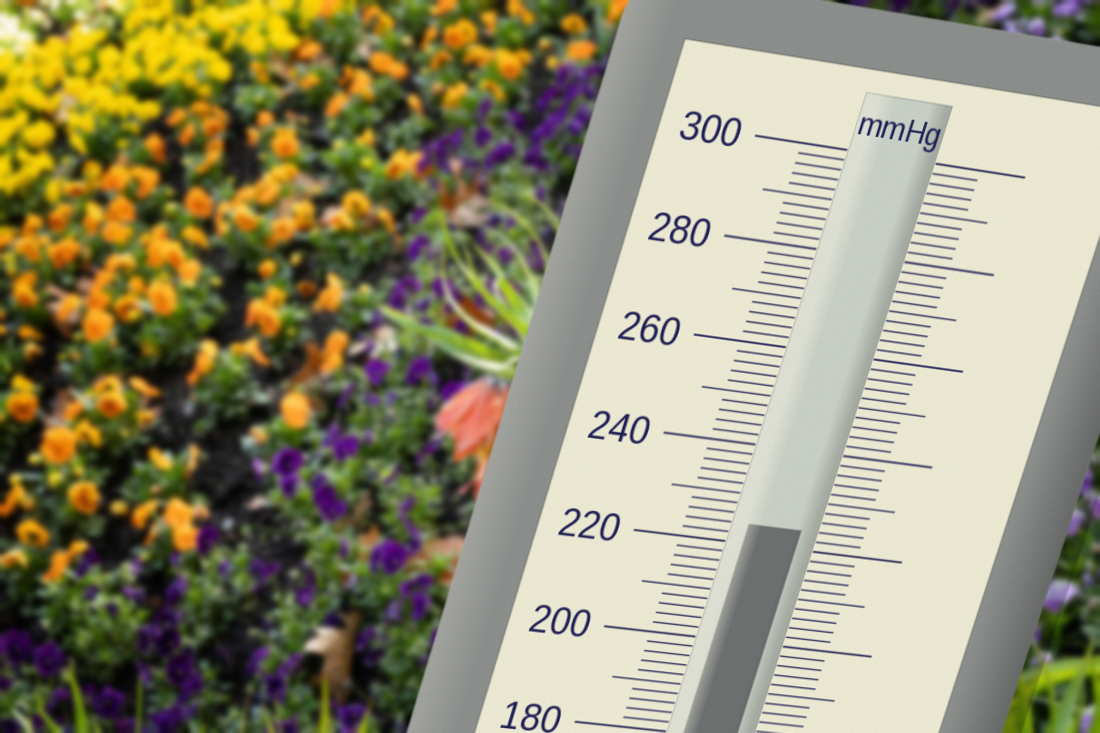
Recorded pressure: 224
